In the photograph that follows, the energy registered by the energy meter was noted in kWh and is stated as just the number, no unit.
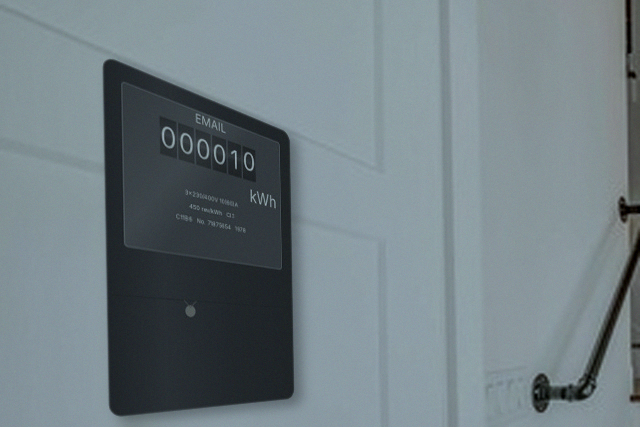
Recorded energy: 10
